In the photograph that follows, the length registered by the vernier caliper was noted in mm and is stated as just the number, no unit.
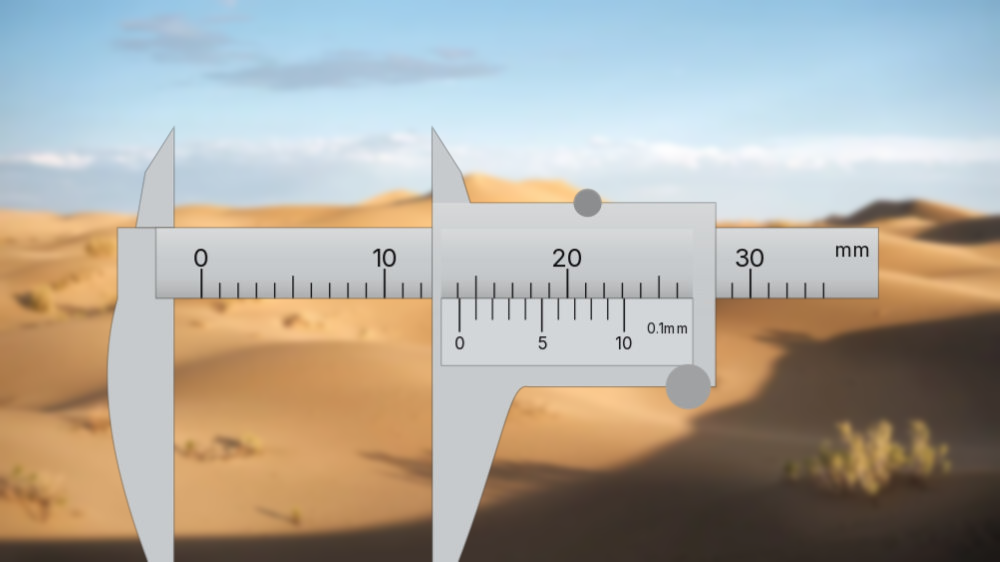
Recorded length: 14.1
